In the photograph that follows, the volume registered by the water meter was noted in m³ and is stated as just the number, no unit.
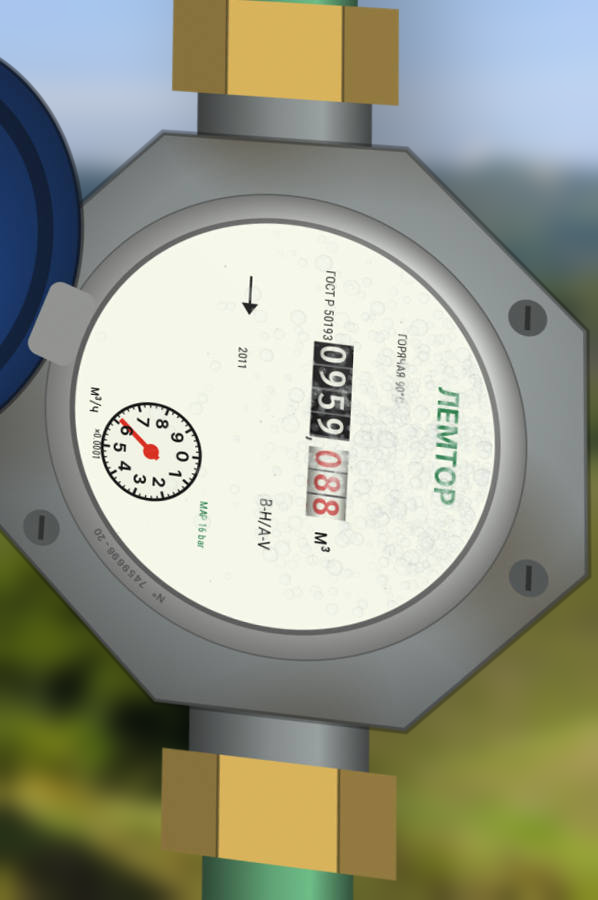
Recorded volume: 959.0886
